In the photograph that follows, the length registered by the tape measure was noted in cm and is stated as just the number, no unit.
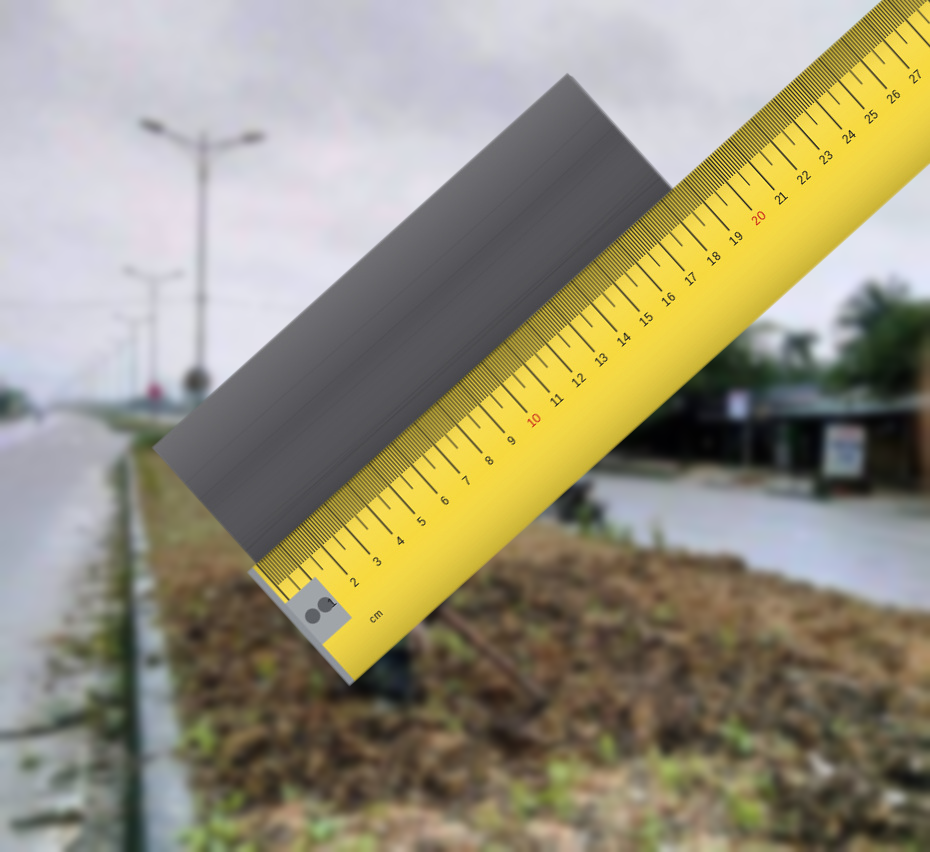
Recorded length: 18.5
